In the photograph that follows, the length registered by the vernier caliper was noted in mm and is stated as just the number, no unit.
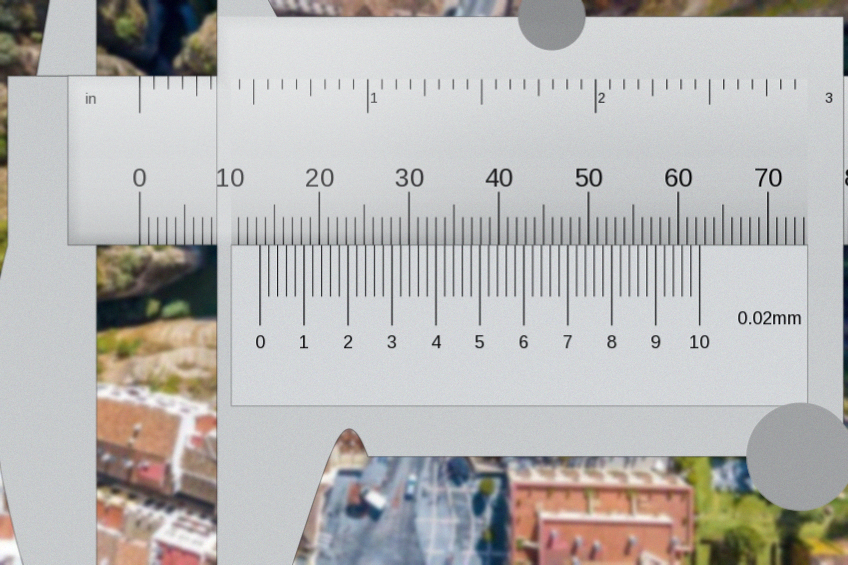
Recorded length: 13.4
